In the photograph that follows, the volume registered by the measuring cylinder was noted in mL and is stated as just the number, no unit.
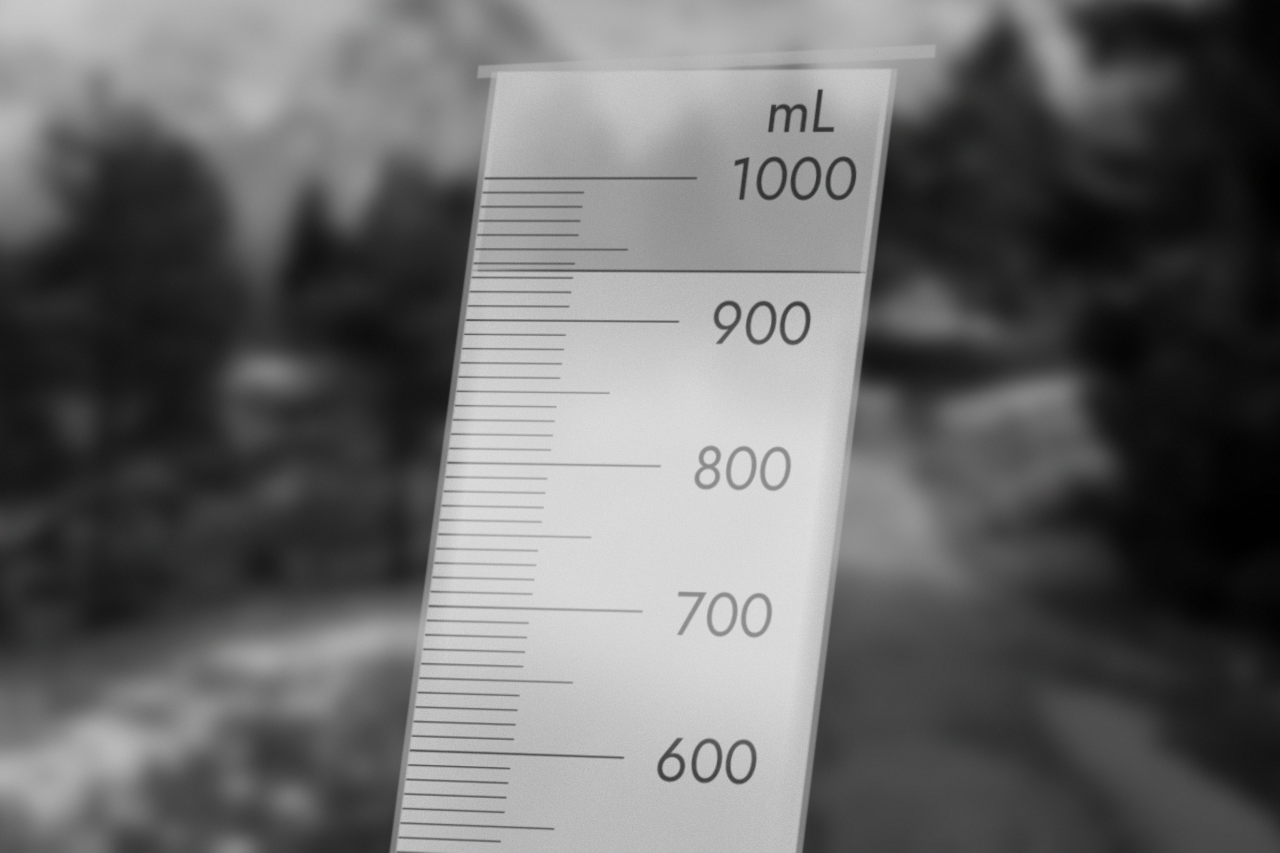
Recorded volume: 935
